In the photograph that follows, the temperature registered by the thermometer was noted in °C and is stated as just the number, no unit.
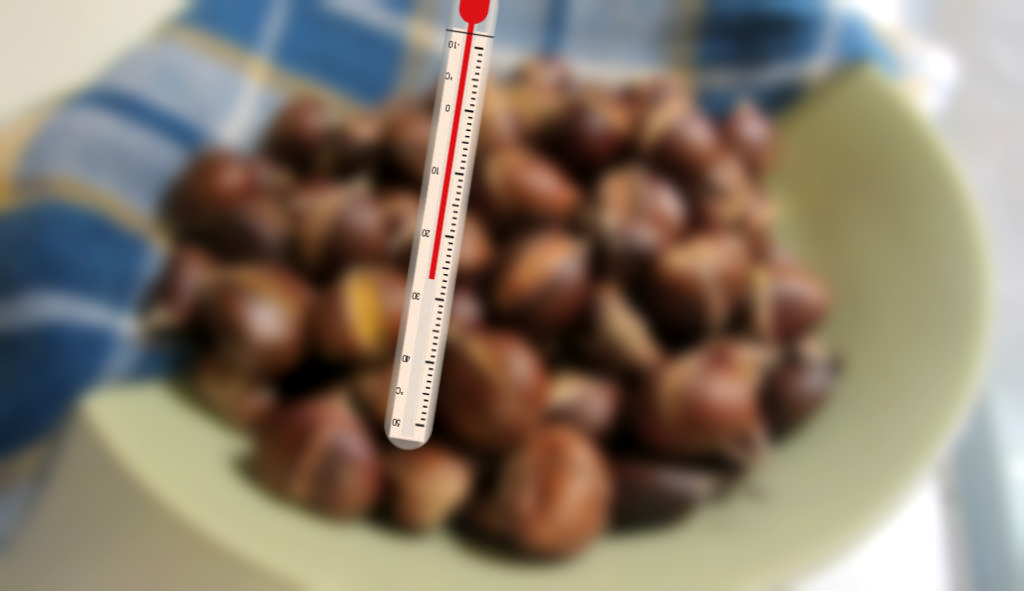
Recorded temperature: 27
